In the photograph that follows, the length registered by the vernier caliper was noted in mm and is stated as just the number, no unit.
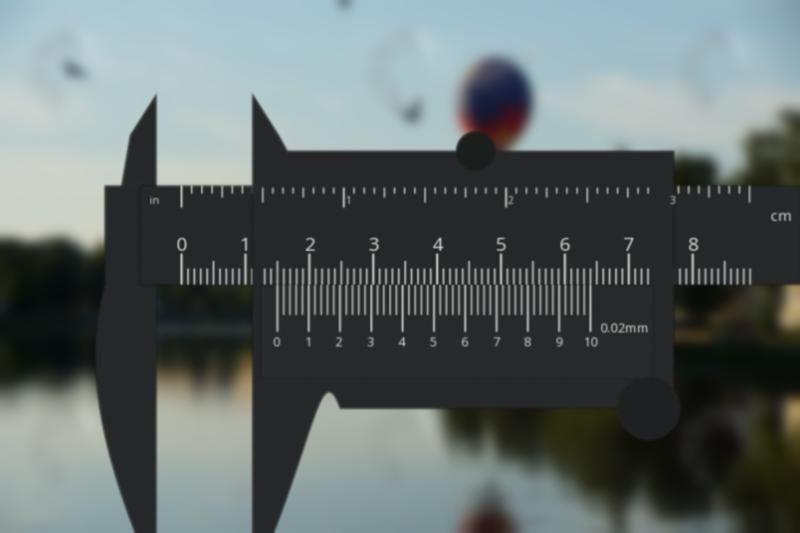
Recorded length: 15.0
